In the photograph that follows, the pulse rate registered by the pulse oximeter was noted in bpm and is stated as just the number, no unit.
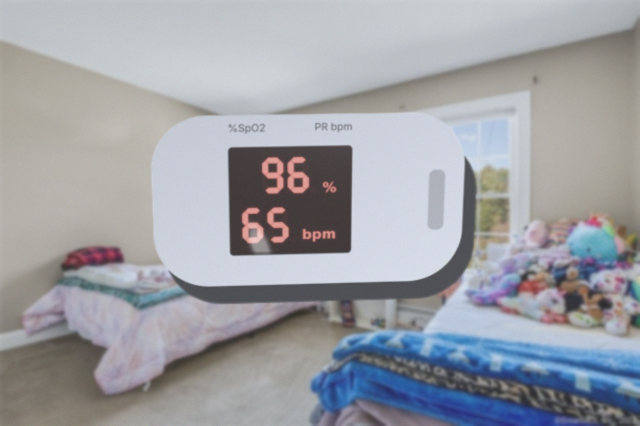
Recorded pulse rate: 65
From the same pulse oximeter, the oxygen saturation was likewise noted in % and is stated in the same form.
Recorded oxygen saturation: 96
